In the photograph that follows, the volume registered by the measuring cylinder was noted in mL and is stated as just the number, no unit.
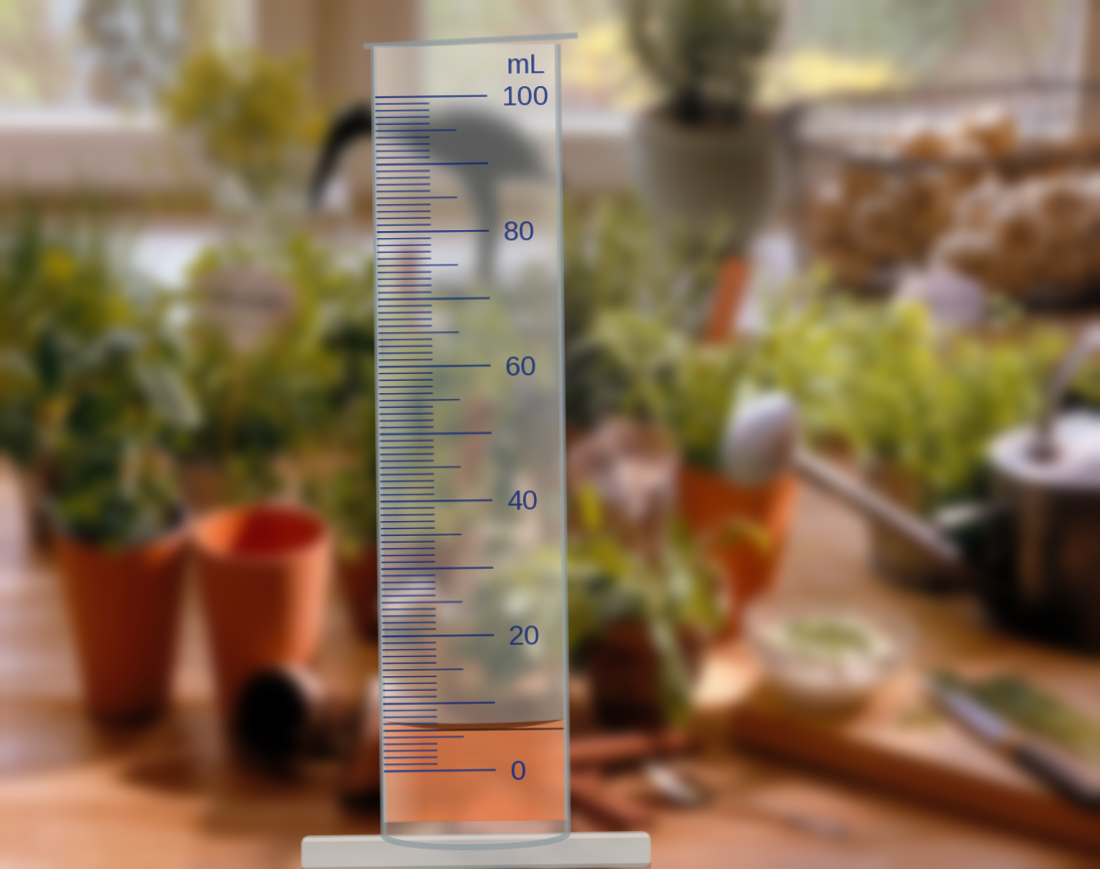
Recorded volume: 6
